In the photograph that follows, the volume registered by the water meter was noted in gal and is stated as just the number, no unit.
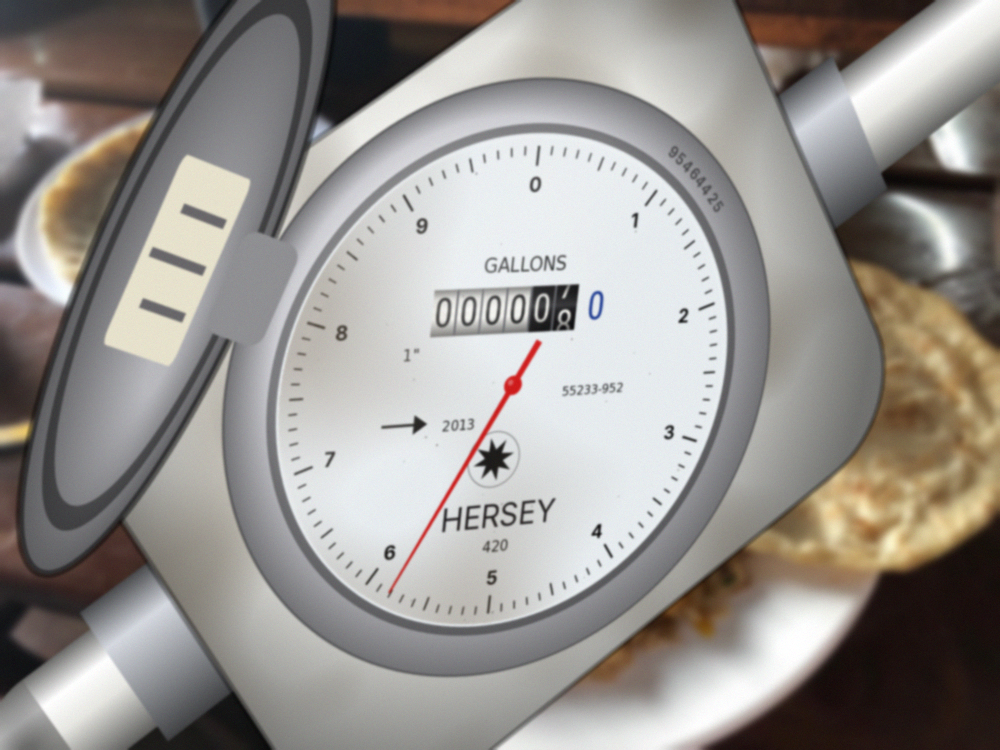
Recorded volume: 75.8
